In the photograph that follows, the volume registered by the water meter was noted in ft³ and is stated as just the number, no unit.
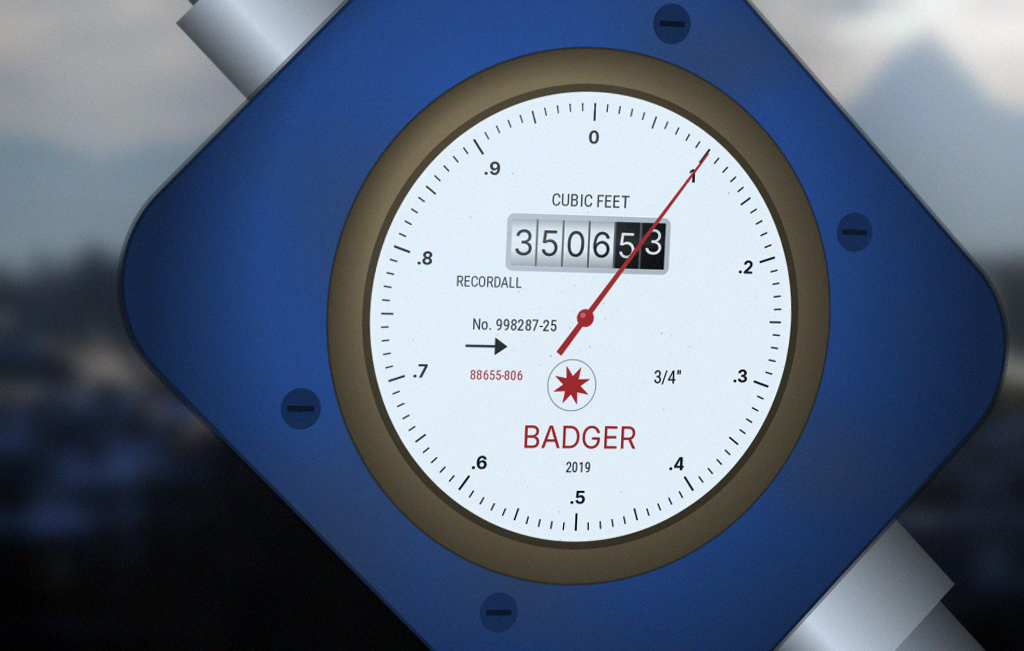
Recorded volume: 350653.10
